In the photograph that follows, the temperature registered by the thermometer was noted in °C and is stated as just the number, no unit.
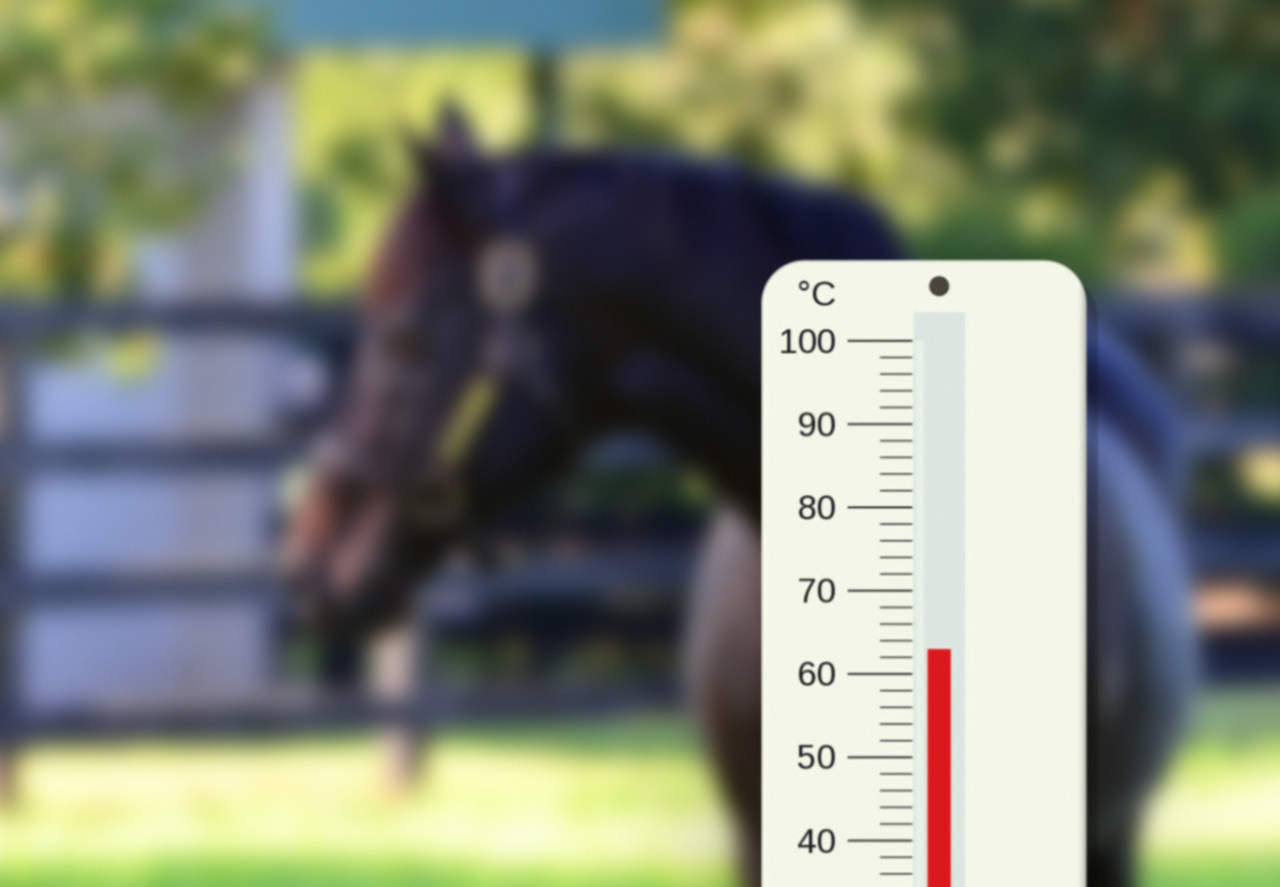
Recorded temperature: 63
